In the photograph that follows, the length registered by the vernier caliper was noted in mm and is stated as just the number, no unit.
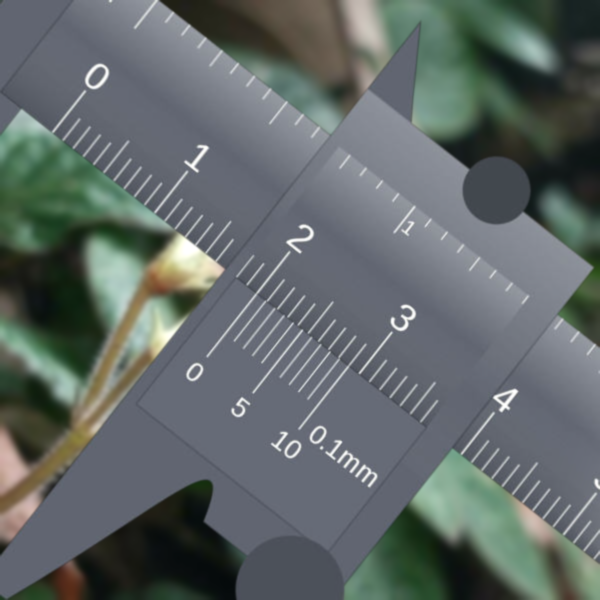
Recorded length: 20.0
